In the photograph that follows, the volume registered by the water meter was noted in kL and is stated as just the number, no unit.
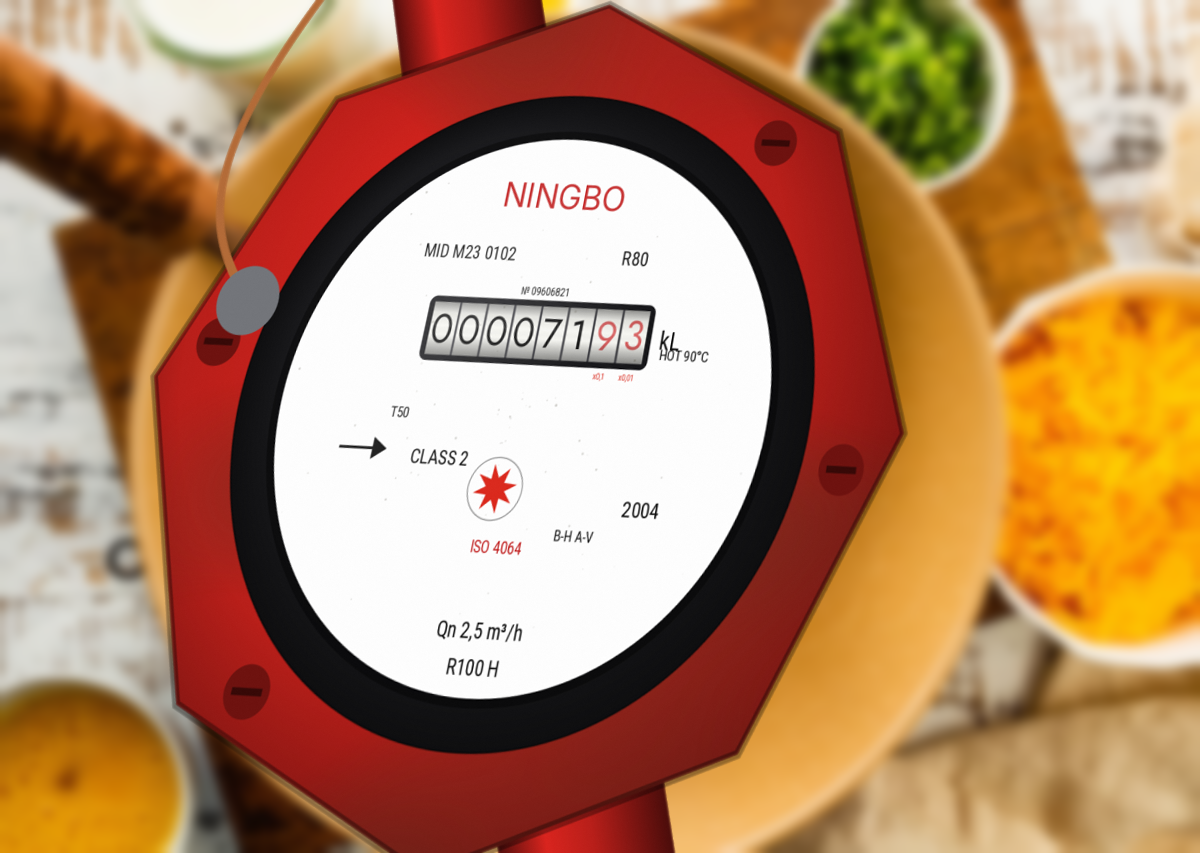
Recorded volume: 71.93
